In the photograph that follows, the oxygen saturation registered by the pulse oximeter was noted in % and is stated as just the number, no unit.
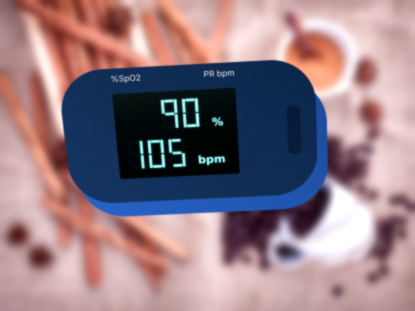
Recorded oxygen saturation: 90
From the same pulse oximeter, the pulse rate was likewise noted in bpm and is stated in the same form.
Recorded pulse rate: 105
